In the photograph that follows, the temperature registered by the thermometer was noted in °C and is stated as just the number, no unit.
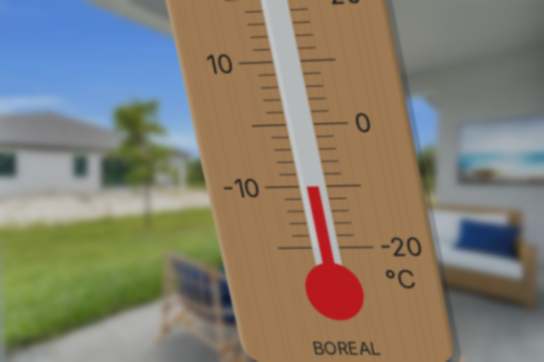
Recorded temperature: -10
